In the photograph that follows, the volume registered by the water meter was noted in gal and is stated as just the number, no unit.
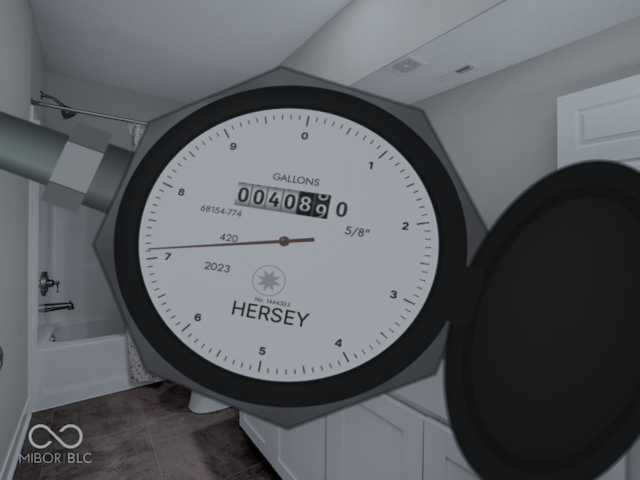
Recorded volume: 40887.1
